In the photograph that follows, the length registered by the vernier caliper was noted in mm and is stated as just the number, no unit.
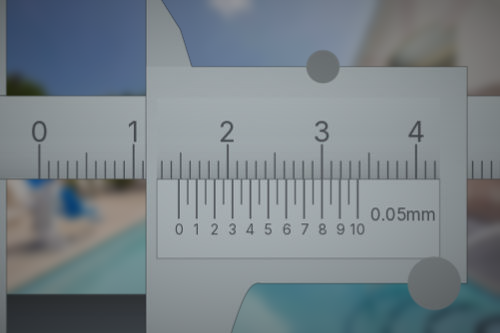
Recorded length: 14.8
